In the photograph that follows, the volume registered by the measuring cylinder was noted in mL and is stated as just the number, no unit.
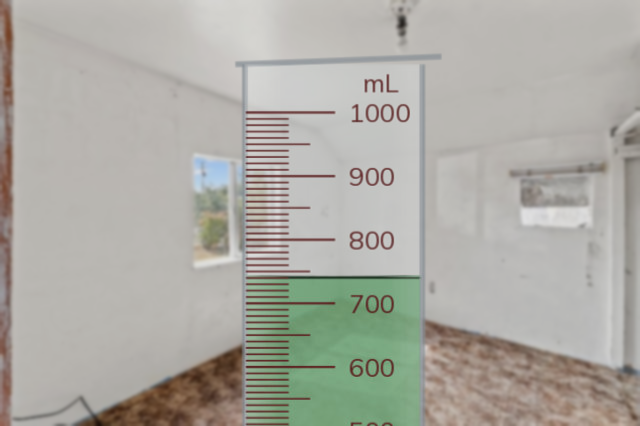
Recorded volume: 740
